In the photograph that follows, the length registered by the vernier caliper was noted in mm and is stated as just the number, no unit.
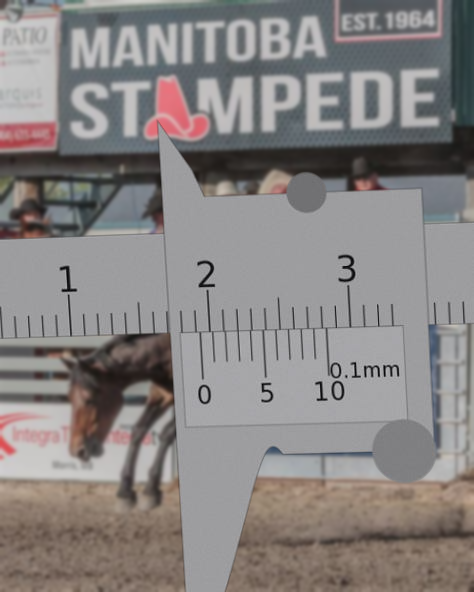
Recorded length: 19.3
